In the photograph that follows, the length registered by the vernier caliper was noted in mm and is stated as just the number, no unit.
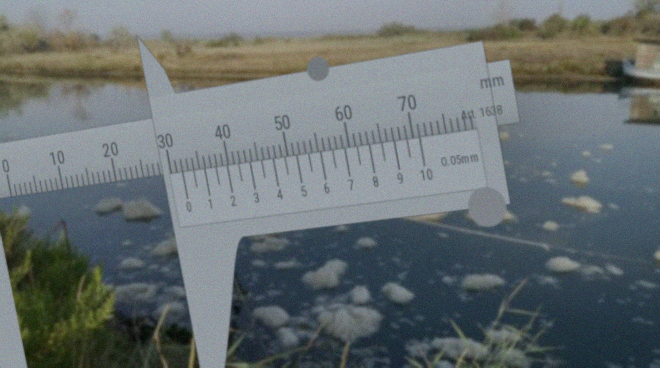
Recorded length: 32.0
